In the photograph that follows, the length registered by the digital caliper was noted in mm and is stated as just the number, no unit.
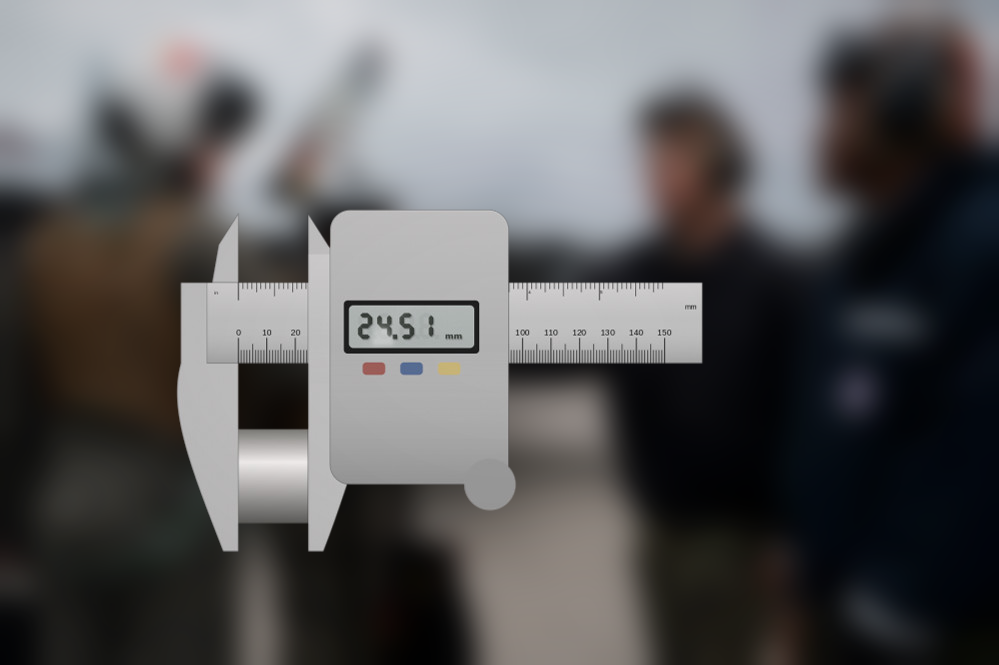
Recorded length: 24.51
